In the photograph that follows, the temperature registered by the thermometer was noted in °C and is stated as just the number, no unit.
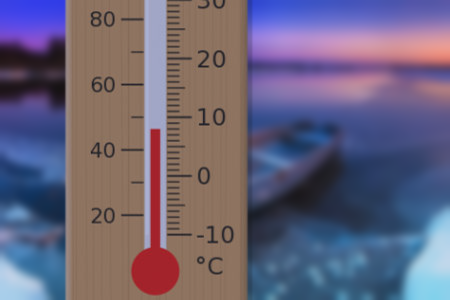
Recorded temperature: 8
